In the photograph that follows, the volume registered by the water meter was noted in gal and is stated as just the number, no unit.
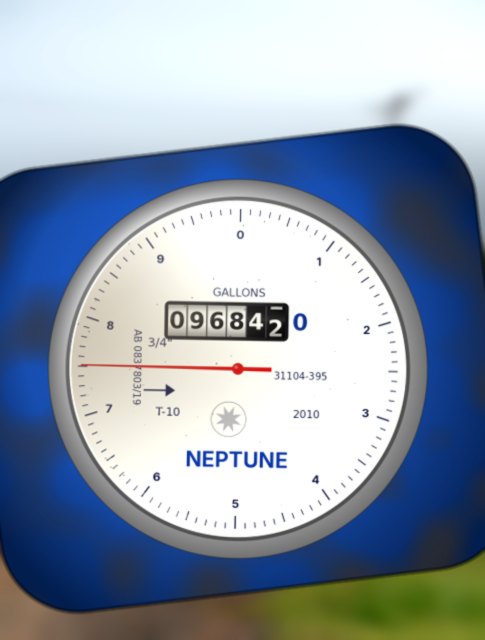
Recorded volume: 968417.5
